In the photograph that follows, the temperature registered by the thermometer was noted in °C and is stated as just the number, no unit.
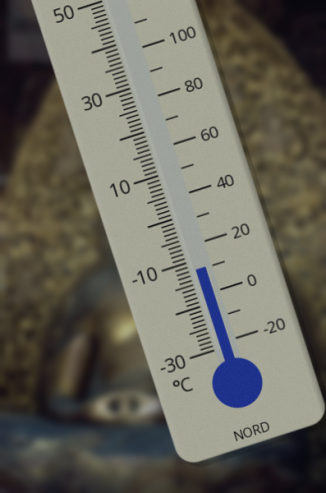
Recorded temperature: -12
